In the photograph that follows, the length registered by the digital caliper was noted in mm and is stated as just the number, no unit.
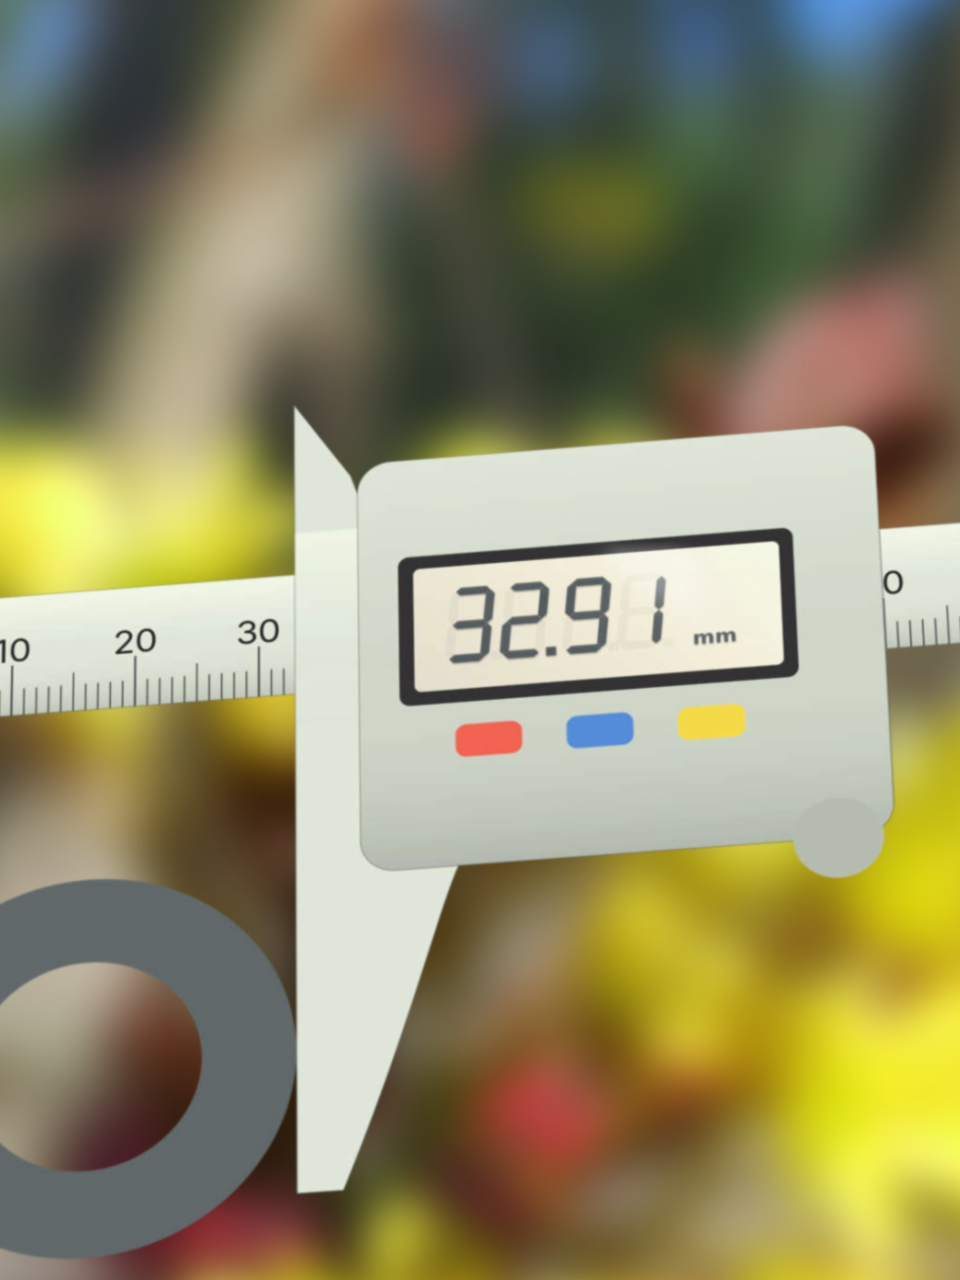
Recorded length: 32.91
